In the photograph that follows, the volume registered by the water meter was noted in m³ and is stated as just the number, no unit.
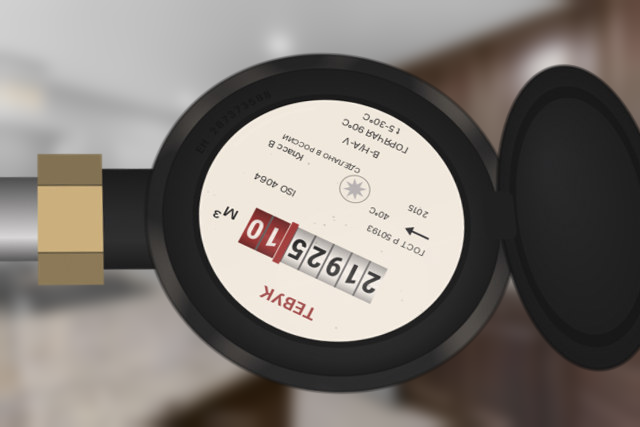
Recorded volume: 21925.10
